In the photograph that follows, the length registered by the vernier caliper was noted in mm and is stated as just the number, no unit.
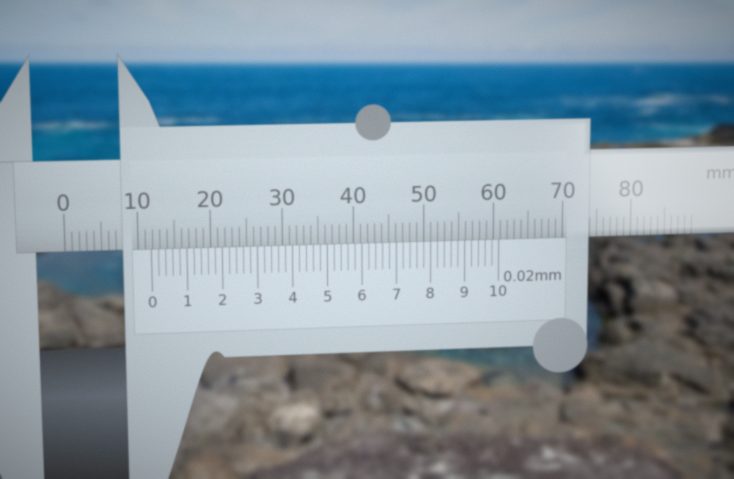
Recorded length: 11.8
